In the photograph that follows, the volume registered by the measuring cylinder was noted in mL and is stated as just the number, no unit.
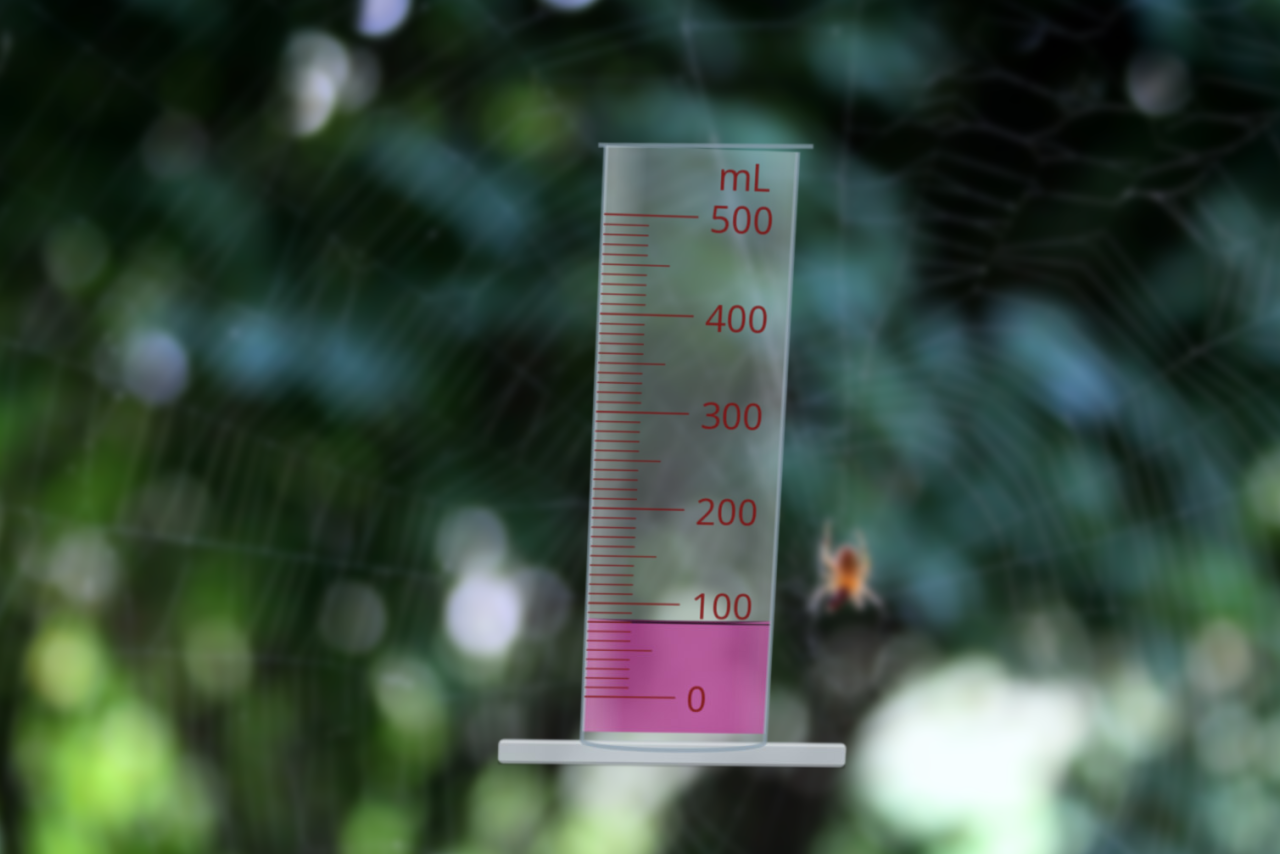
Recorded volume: 80
